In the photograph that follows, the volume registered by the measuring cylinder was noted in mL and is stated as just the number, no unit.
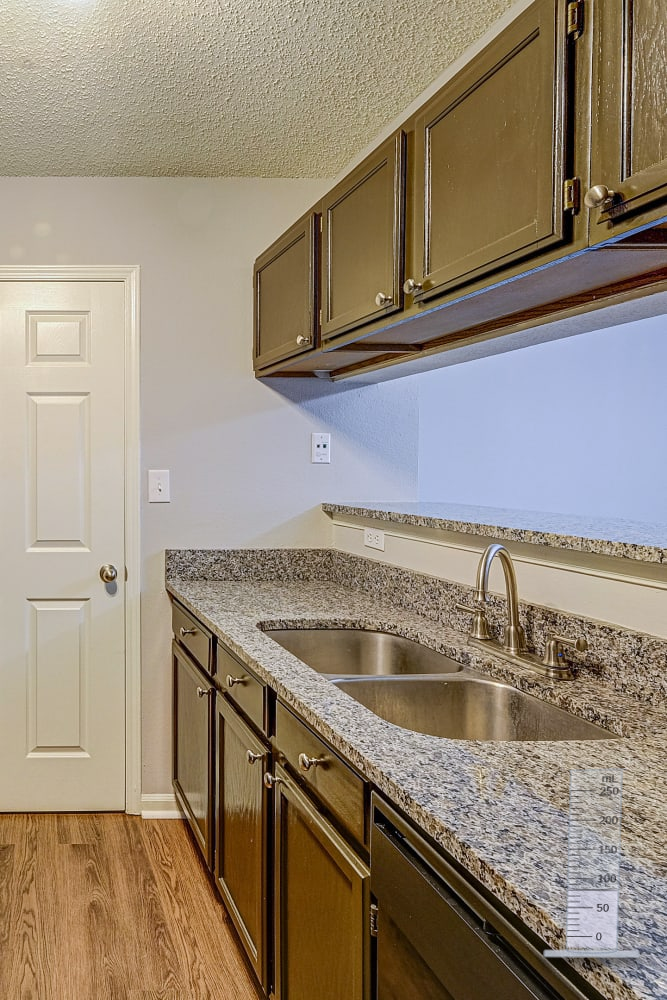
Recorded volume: 80
